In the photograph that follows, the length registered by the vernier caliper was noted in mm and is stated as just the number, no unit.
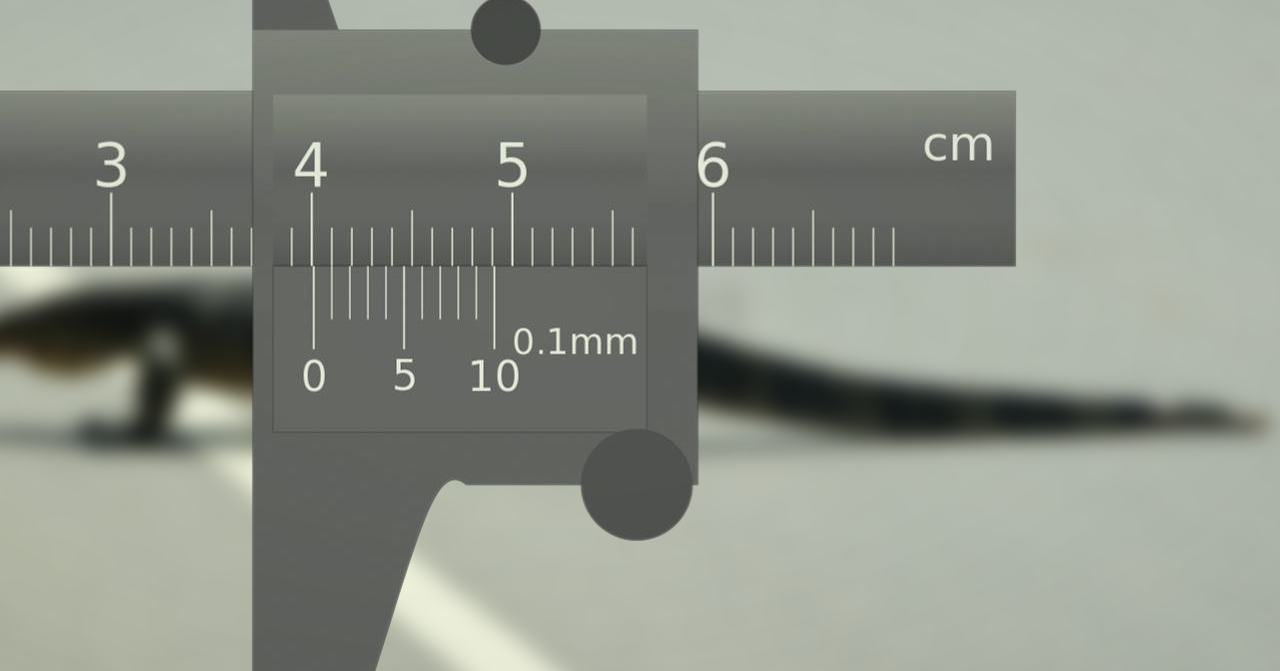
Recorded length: 40.1
